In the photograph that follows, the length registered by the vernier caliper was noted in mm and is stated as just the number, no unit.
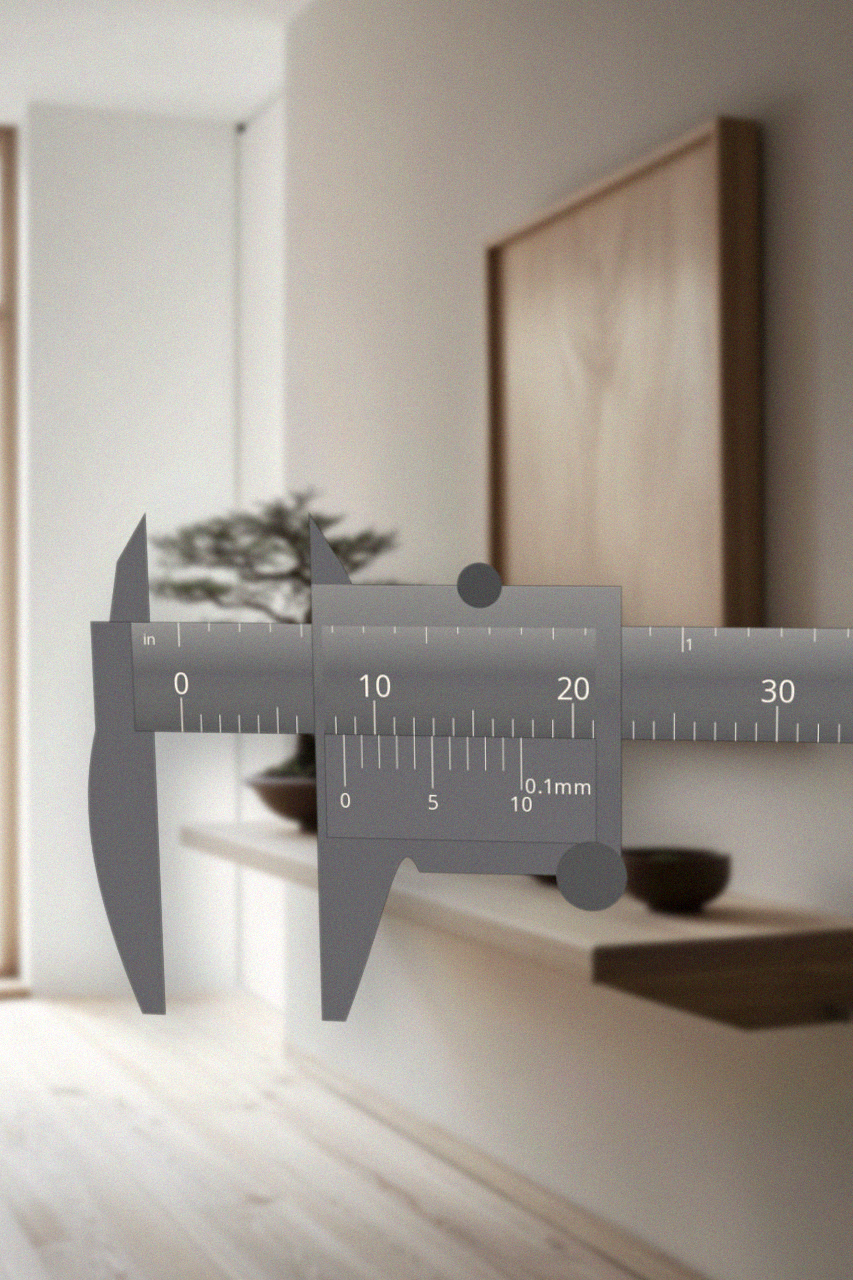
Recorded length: 8.4
